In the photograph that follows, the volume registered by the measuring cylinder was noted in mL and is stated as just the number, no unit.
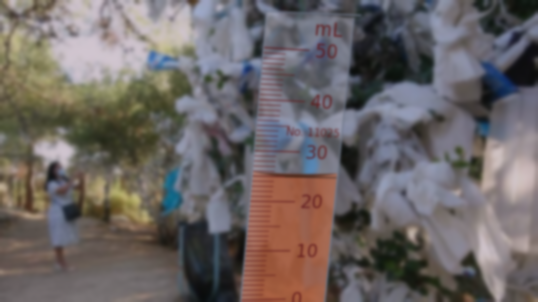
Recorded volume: 25
